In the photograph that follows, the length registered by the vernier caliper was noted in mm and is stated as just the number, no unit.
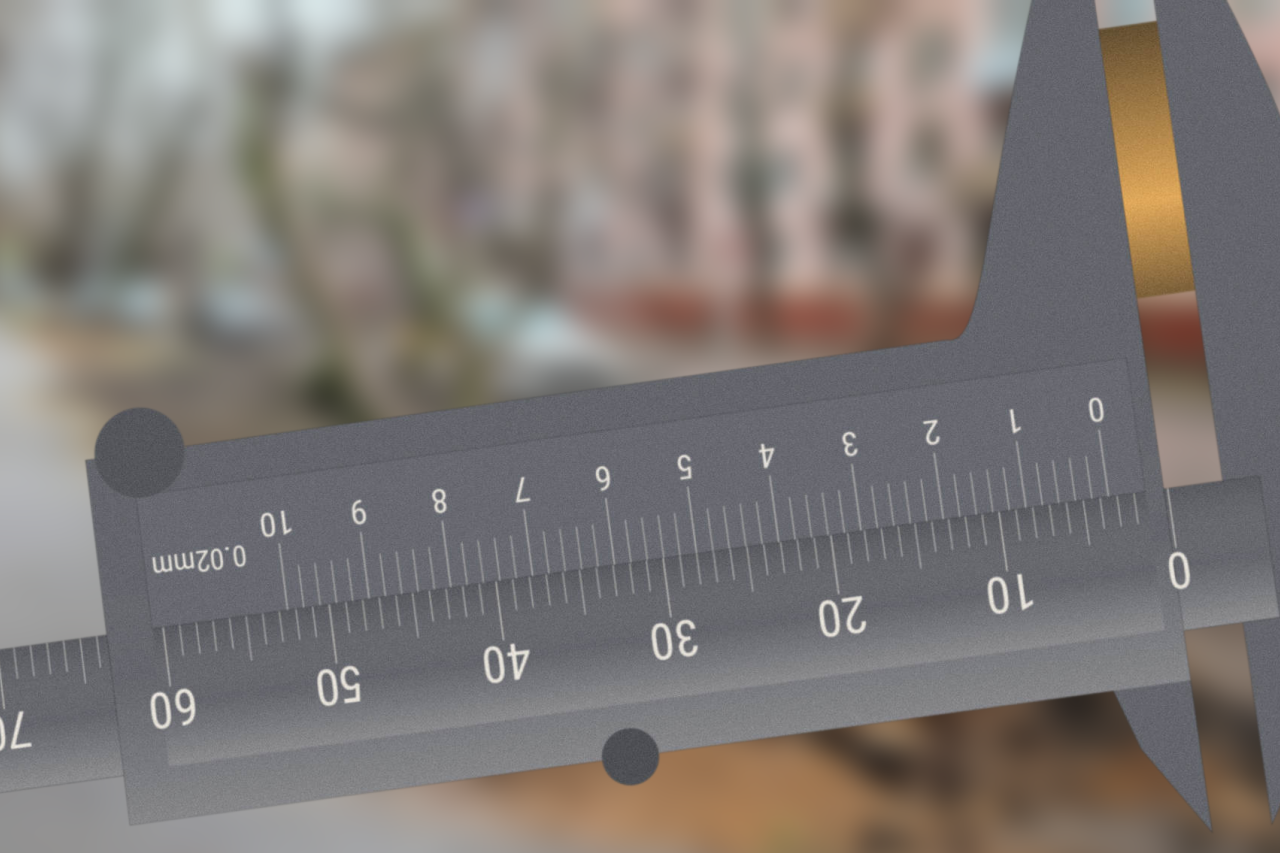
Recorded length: 3.5
